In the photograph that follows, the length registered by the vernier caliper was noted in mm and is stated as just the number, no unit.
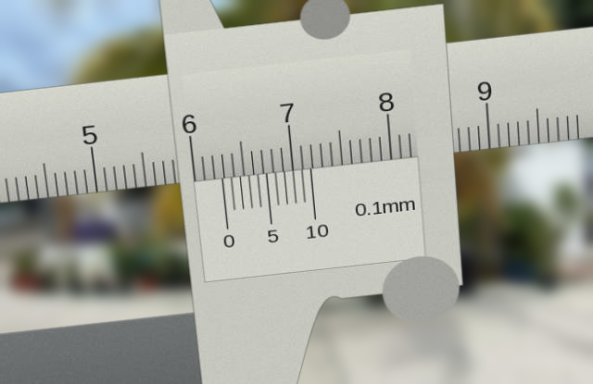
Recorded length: 62.8
